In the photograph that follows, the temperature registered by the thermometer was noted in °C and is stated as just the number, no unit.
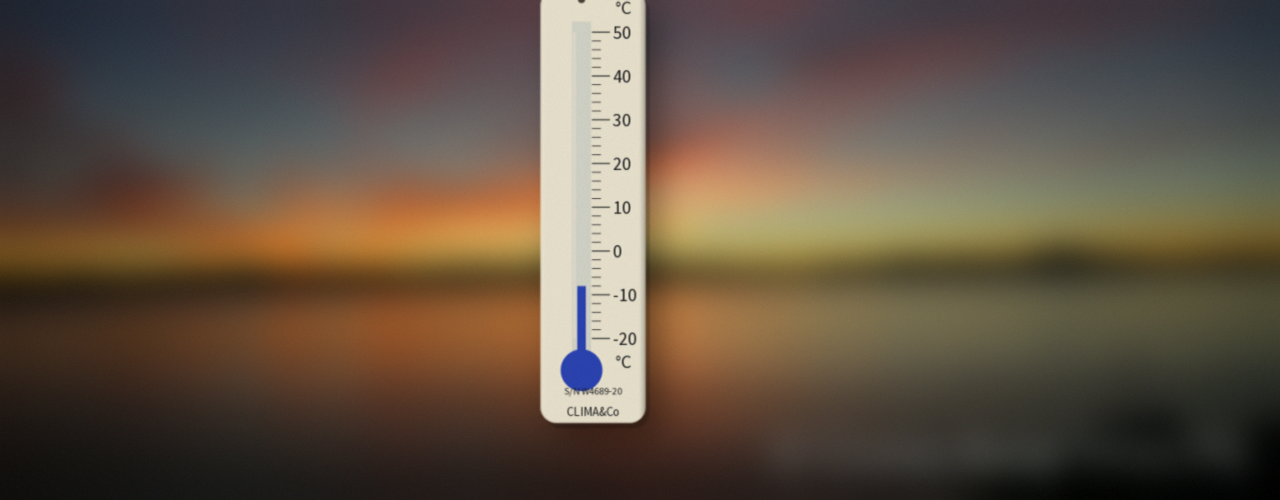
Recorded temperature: -8
